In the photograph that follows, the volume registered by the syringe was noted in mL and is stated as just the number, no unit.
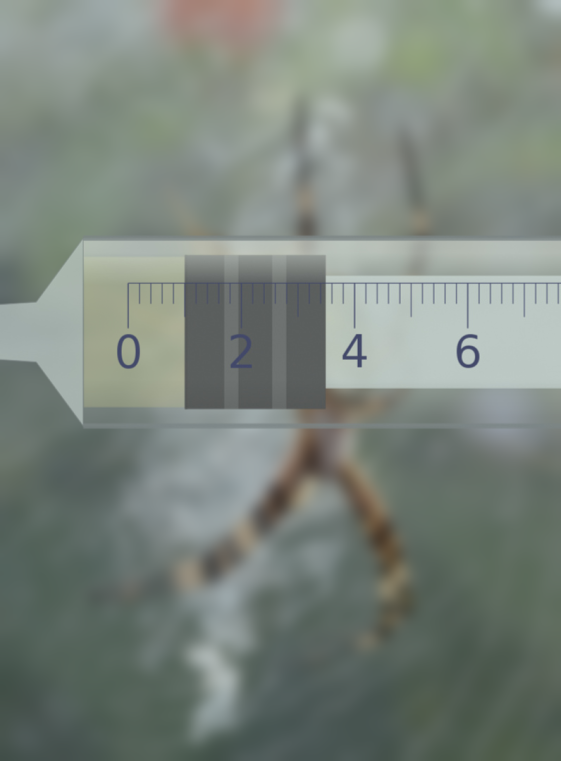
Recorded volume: 1
